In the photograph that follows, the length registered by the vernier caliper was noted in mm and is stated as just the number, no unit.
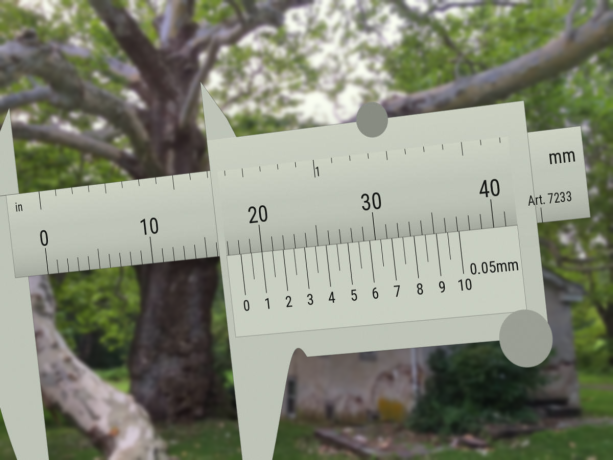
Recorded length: 18.1
